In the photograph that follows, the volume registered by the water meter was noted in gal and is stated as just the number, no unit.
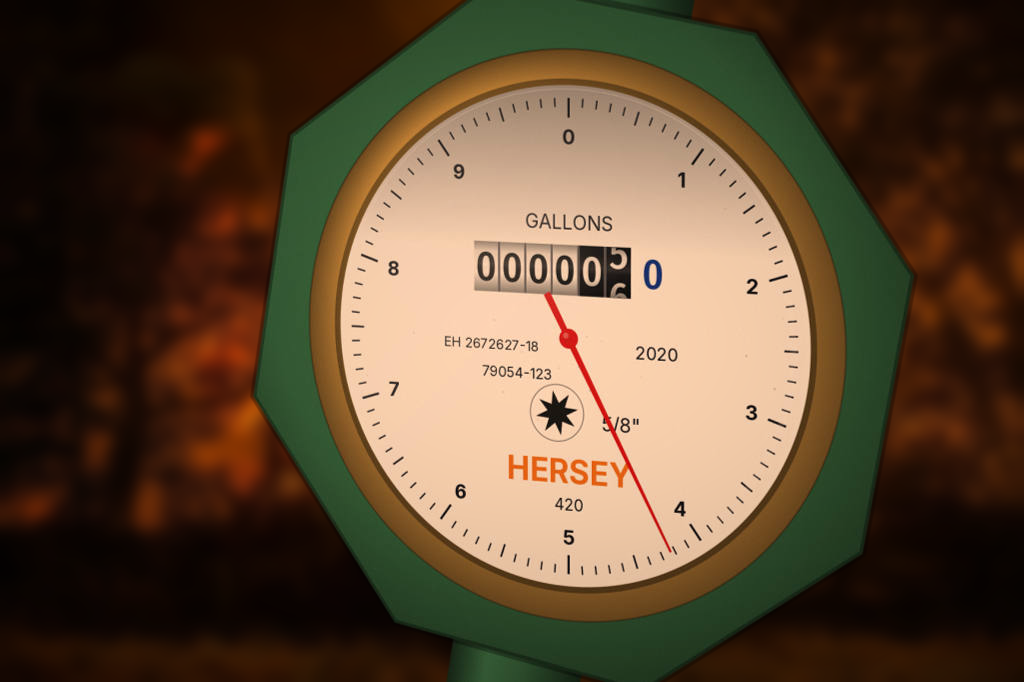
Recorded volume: 54.2
